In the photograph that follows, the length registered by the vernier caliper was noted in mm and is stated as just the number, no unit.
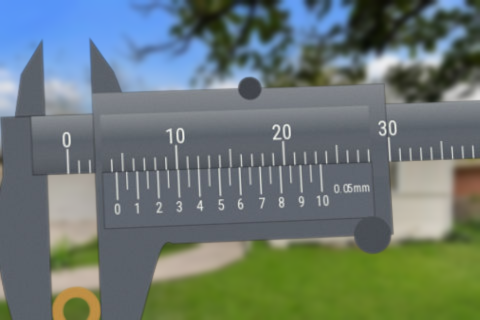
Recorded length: 4.4
